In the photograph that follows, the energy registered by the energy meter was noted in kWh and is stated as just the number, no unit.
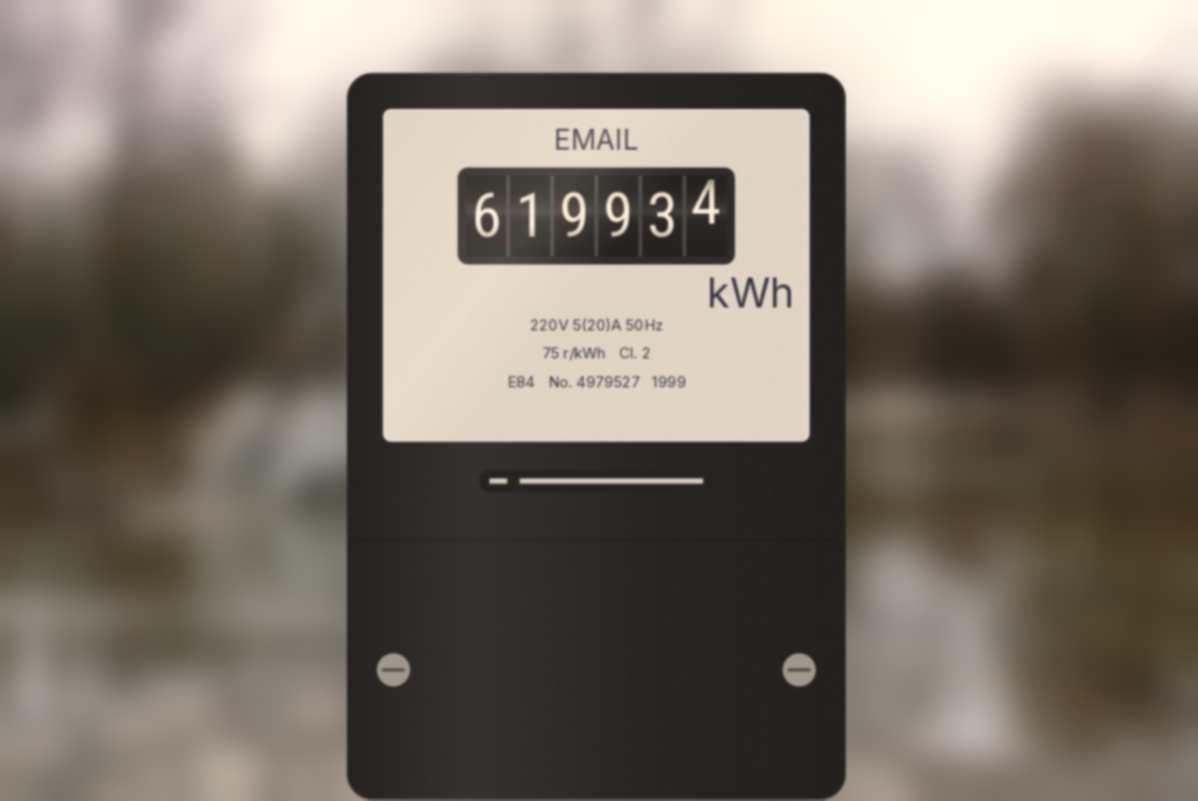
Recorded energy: 619934
